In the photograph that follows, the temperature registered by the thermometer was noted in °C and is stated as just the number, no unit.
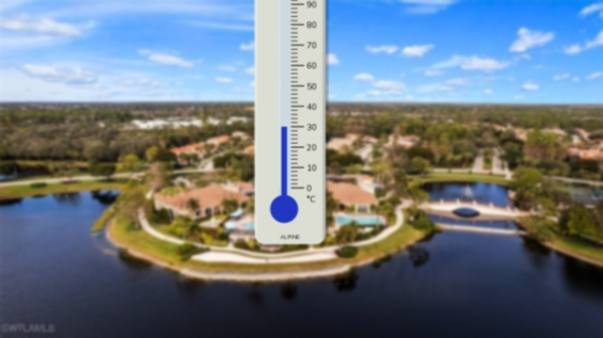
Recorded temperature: 30
